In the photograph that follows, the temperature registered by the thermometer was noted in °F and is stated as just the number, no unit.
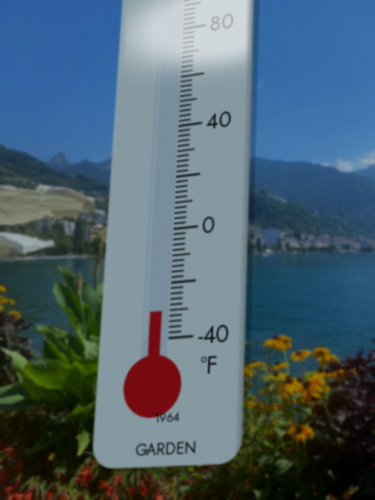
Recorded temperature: -30
